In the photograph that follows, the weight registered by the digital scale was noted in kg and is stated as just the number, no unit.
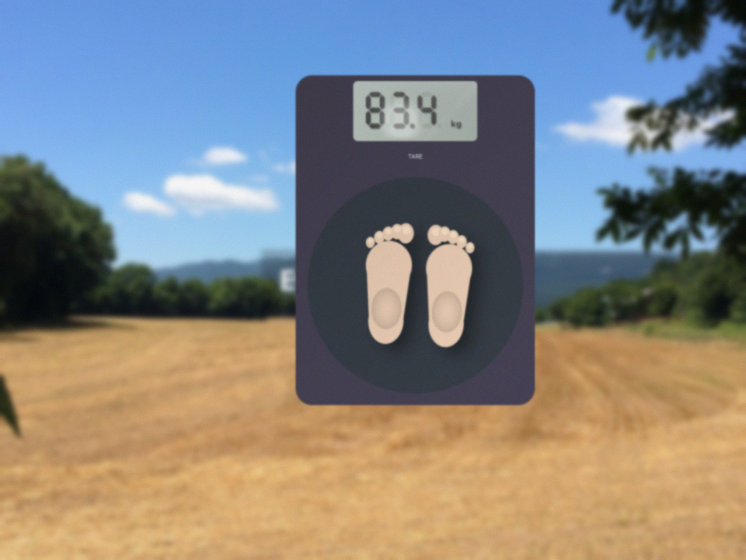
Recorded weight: 83.4
